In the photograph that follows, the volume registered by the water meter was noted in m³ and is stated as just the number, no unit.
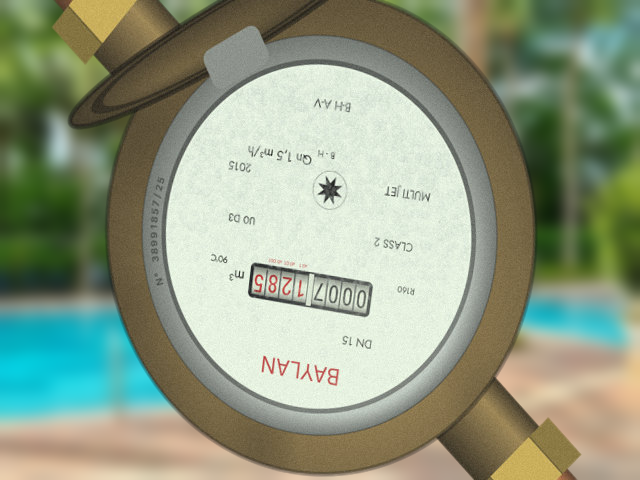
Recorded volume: 7.1285
